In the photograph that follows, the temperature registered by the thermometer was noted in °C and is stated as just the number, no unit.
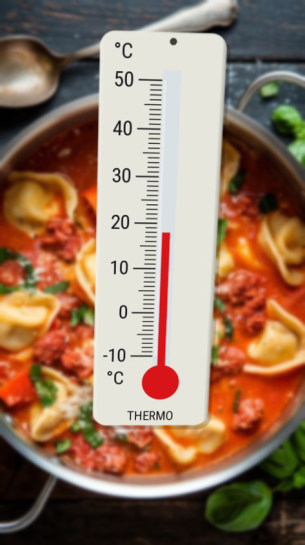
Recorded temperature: 18
